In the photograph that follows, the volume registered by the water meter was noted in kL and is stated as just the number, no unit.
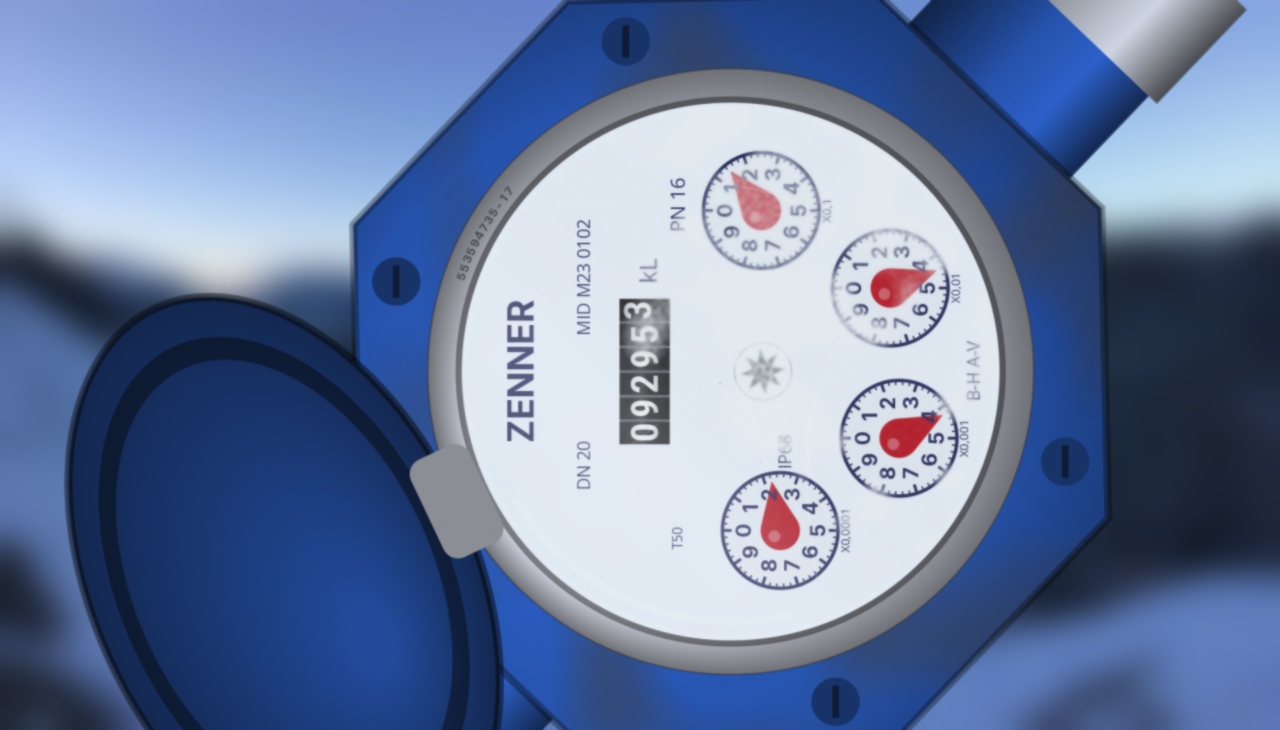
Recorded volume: 92953.1442
